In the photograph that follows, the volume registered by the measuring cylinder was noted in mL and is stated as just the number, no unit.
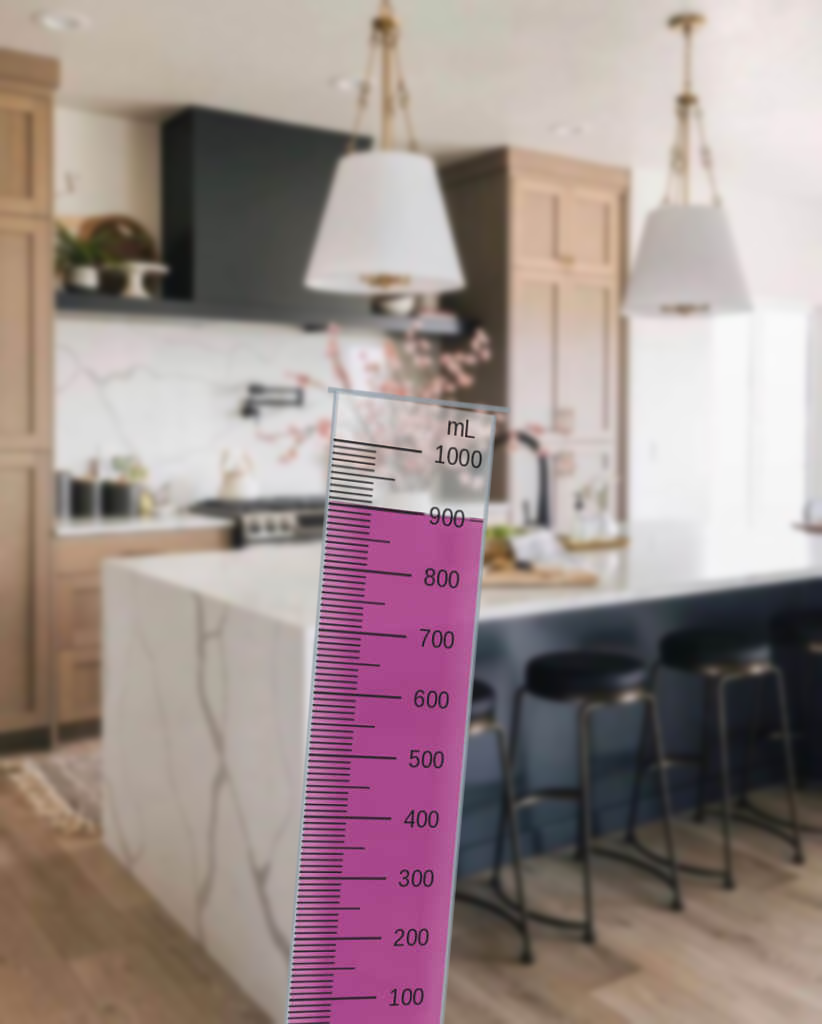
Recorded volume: 900
